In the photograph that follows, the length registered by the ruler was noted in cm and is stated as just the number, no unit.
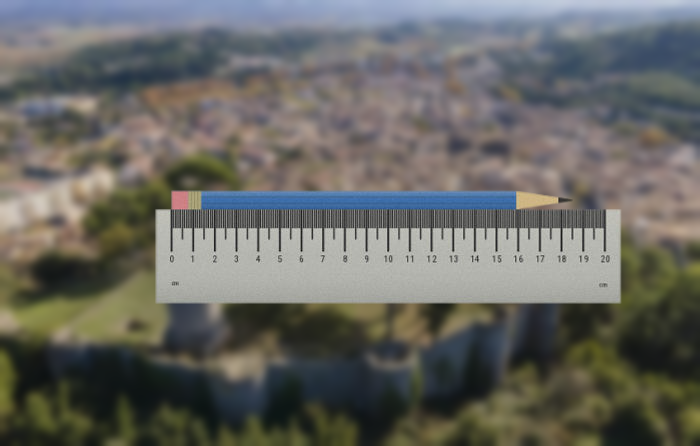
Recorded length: 18.5
